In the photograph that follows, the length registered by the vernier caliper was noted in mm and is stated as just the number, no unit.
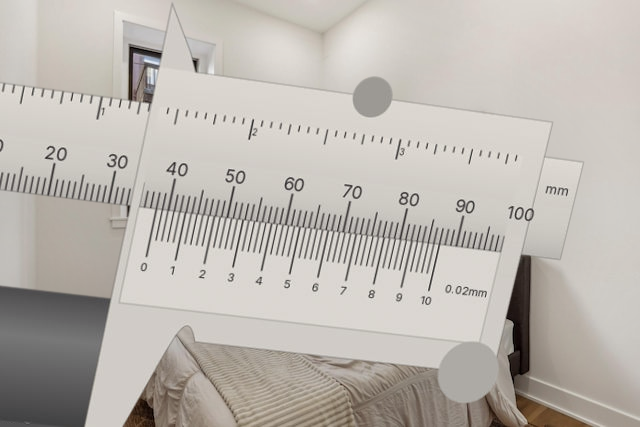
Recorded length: 38.0
